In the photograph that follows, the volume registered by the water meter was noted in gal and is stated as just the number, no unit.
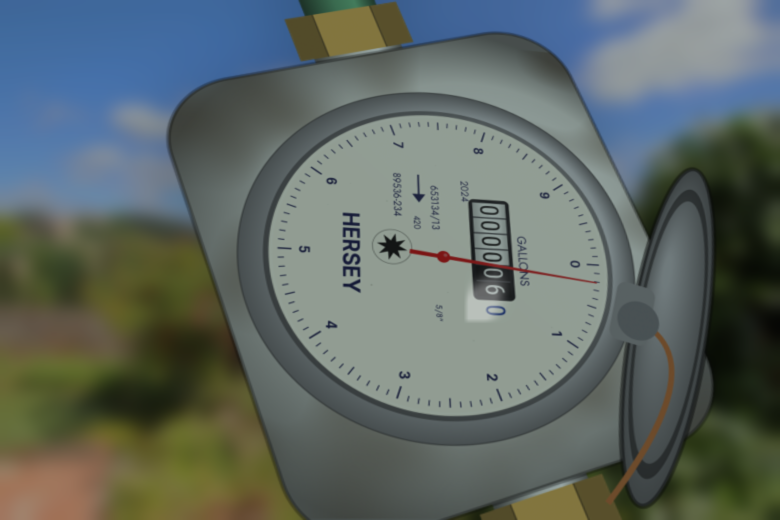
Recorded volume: 60.2
